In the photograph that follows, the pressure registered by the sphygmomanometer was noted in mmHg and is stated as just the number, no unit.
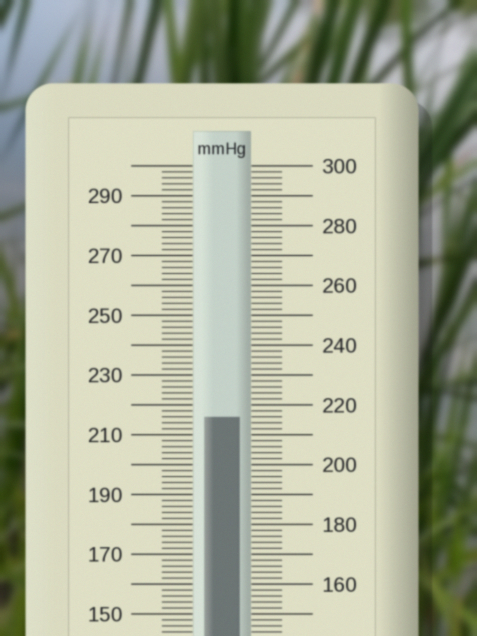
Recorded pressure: 216
